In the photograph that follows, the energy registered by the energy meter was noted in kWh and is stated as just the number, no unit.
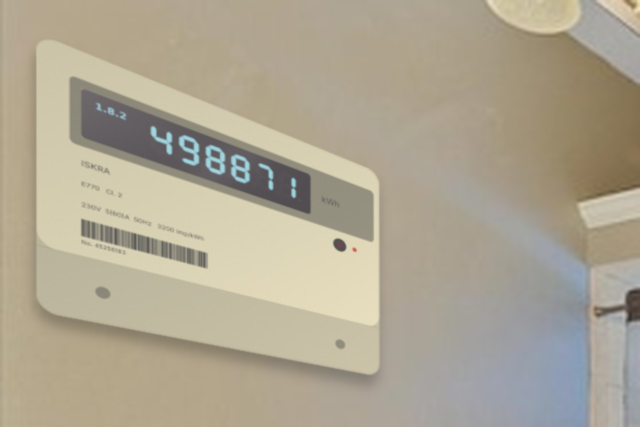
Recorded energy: 498871
